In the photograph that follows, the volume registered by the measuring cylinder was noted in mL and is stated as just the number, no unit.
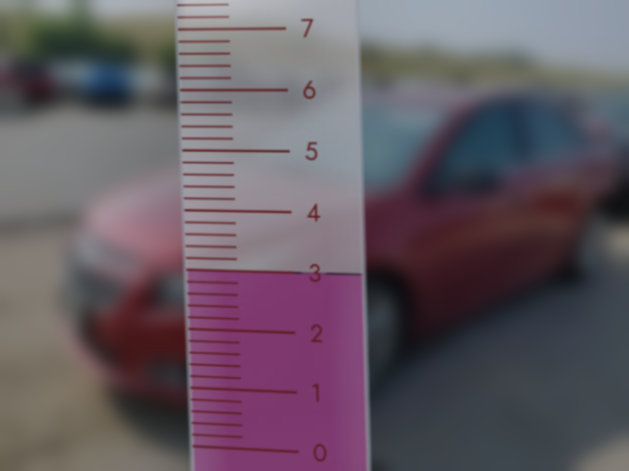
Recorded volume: 3
